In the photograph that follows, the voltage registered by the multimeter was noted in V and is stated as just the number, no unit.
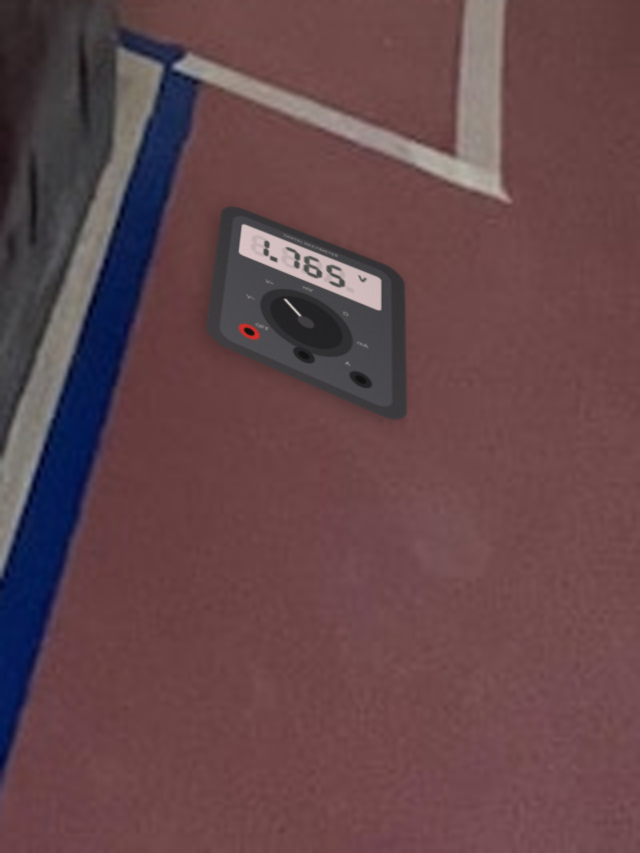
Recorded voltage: 1.765
